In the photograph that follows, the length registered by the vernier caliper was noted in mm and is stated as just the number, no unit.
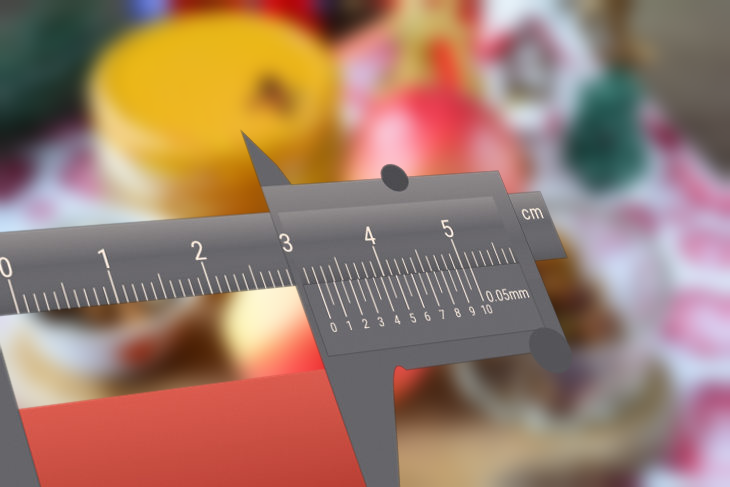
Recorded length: 32.0
